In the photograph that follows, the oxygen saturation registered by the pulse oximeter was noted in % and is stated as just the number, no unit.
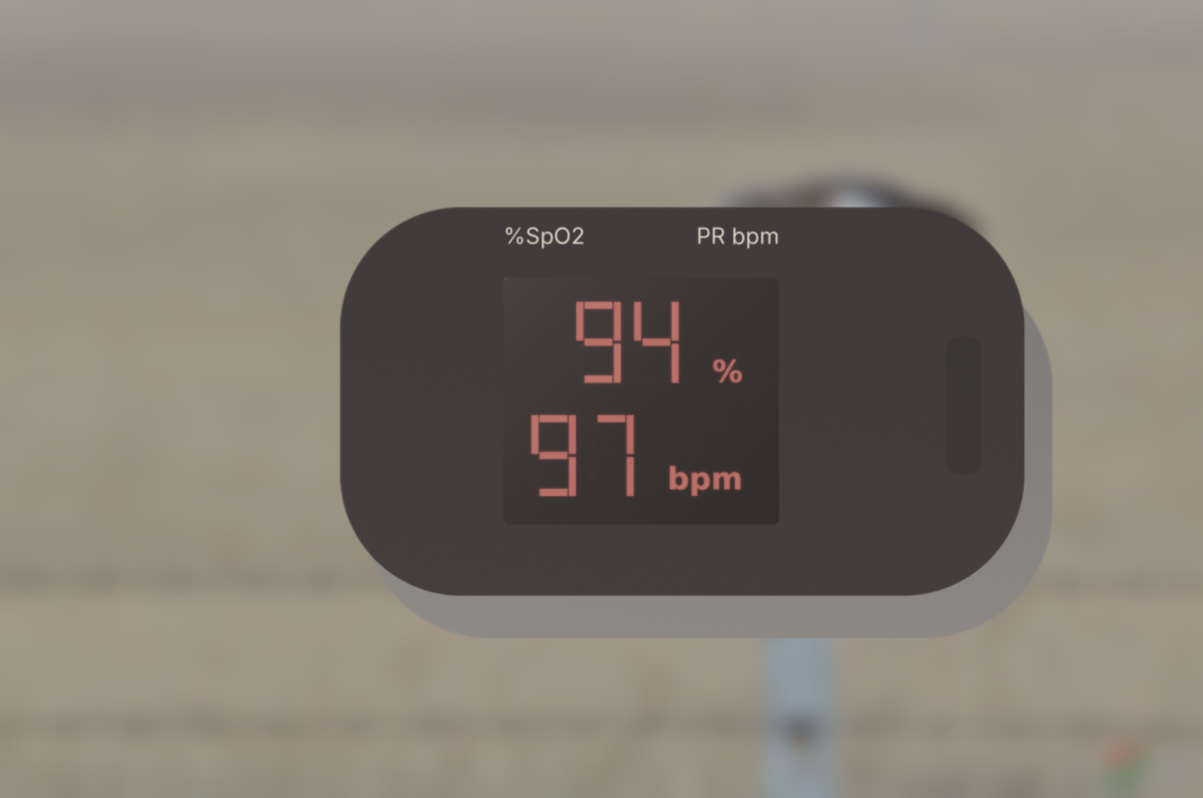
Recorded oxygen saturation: 94
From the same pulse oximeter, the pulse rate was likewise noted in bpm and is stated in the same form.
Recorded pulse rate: 97
